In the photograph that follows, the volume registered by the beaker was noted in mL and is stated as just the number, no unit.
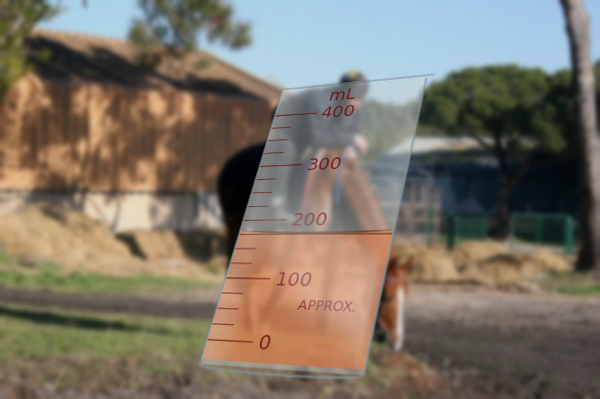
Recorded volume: 175
